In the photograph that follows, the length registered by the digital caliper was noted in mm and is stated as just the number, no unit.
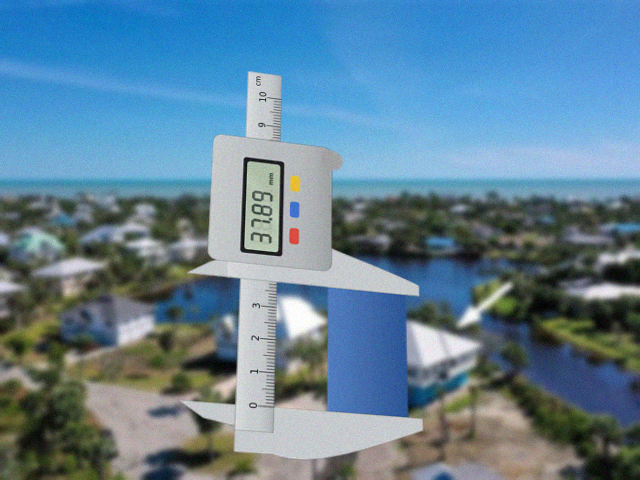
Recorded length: 37.89
